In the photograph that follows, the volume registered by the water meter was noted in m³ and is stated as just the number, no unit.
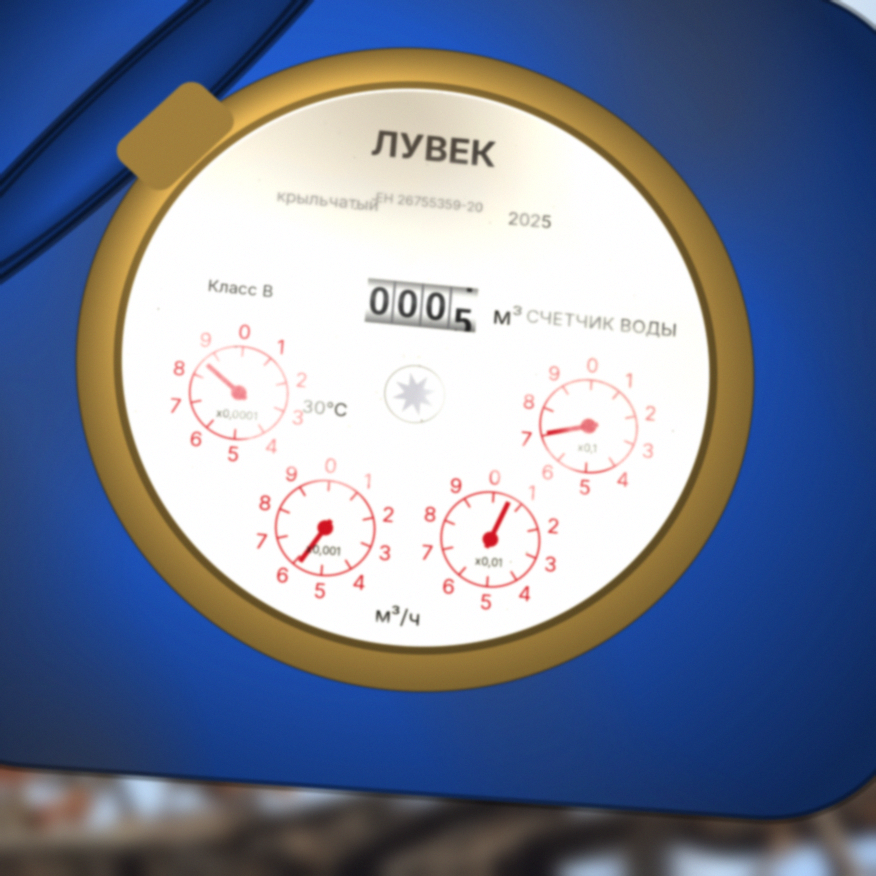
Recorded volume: 4.7058
